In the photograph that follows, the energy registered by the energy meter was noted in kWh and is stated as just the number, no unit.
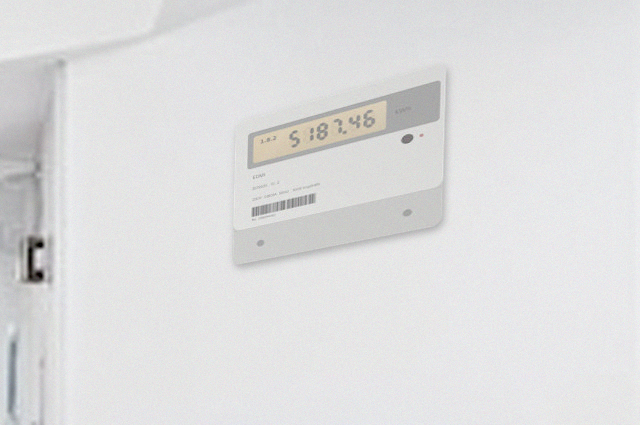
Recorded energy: 5187.46
